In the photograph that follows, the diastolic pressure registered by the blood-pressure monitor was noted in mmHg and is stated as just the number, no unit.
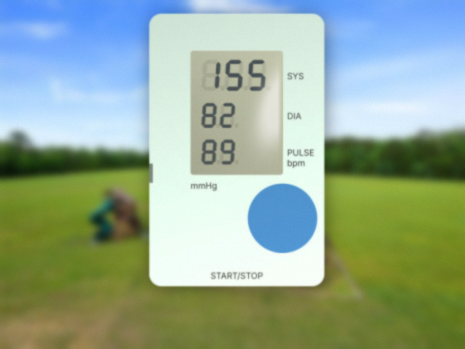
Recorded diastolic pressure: 82
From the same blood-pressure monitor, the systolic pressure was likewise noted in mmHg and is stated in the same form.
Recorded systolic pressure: 155
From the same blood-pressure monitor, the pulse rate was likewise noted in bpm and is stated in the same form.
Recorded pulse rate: 89
